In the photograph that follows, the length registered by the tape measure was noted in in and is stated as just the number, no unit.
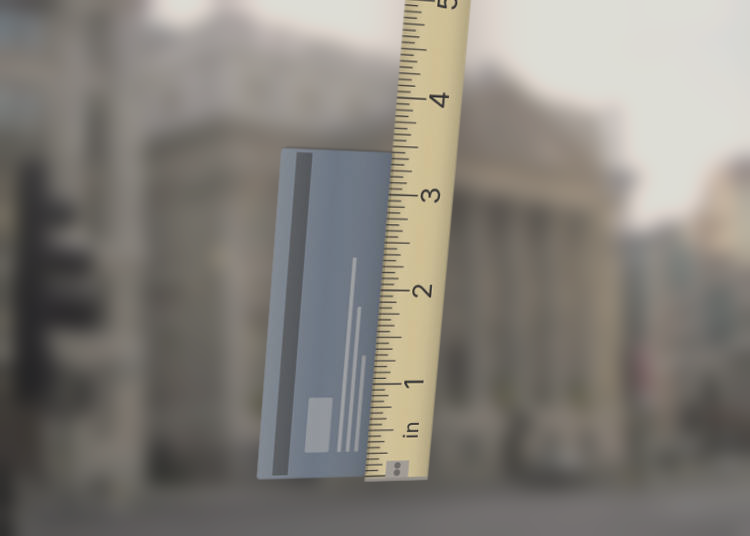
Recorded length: 3.4375
